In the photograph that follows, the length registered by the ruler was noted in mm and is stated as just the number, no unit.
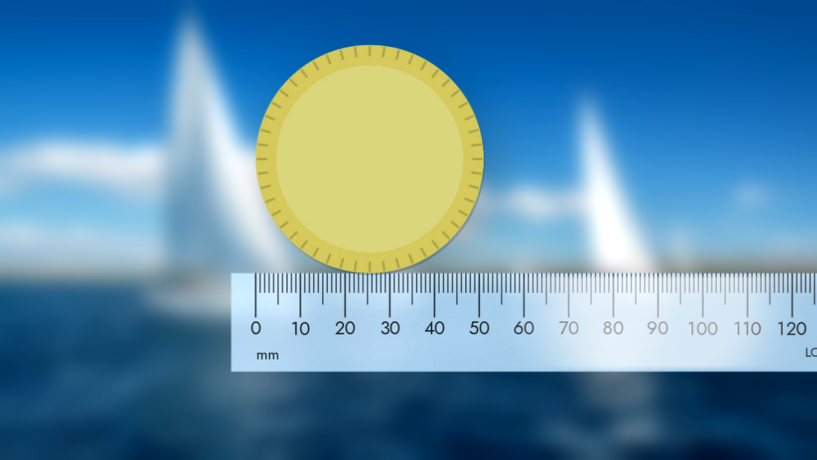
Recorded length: 51
